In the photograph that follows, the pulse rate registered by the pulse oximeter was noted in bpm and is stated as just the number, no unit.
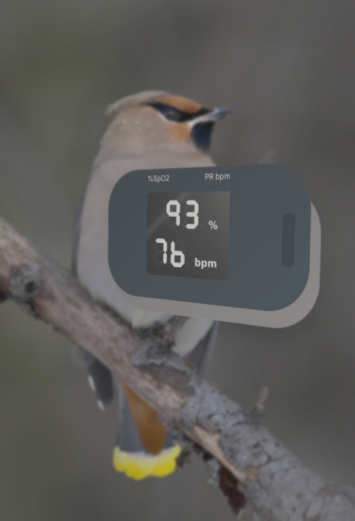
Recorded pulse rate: 76
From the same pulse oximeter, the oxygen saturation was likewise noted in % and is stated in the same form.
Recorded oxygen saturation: 93
